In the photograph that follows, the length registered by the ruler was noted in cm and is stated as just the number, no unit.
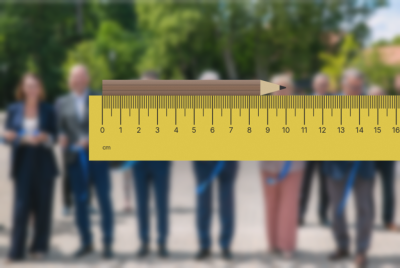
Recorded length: 10
